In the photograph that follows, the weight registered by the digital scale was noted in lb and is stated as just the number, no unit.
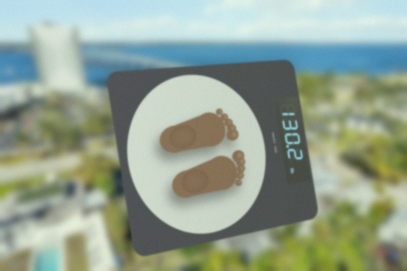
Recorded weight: 130.2
